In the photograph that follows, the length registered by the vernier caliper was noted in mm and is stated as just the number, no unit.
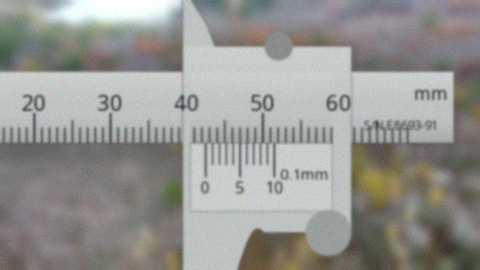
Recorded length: 42.5
